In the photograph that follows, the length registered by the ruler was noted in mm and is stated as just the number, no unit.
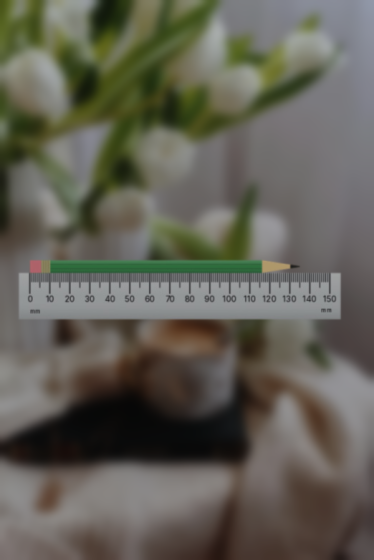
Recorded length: 135
